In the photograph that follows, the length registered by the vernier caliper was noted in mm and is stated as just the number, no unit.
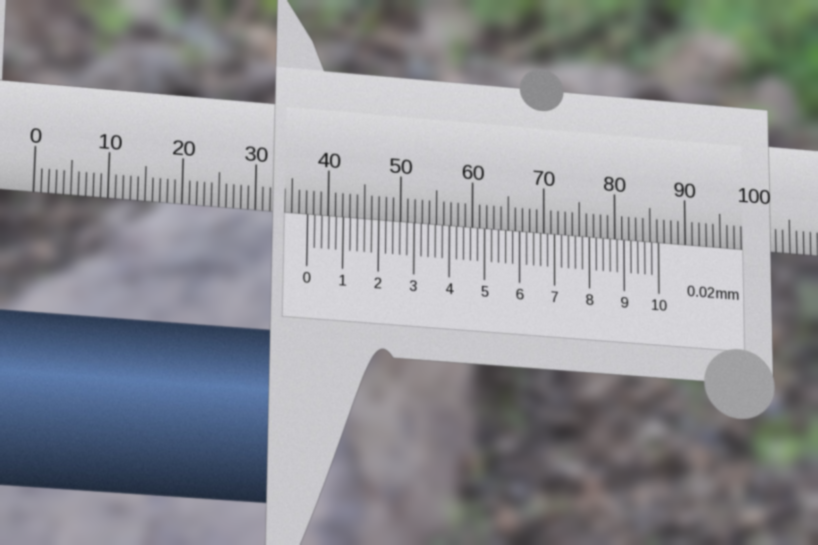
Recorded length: 37.2
